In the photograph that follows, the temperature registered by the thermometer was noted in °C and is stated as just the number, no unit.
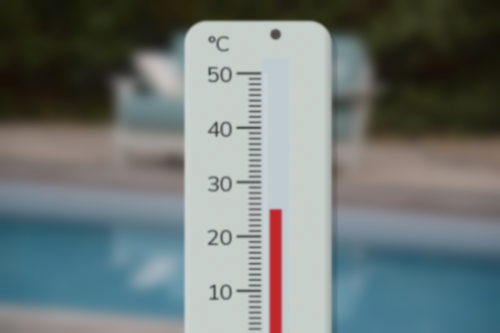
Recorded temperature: 25
